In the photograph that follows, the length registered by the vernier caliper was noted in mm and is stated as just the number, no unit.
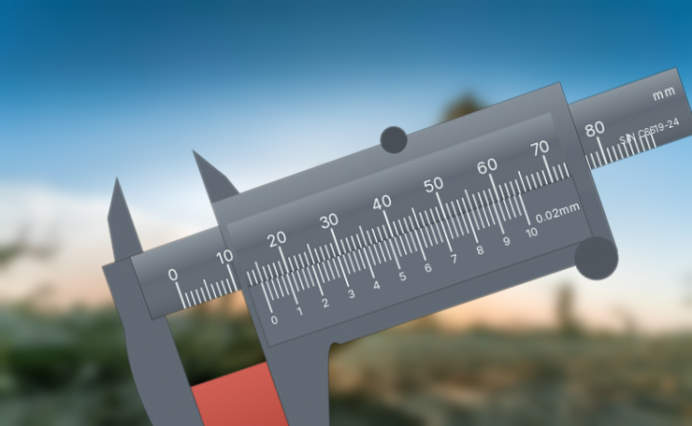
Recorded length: 14.8
